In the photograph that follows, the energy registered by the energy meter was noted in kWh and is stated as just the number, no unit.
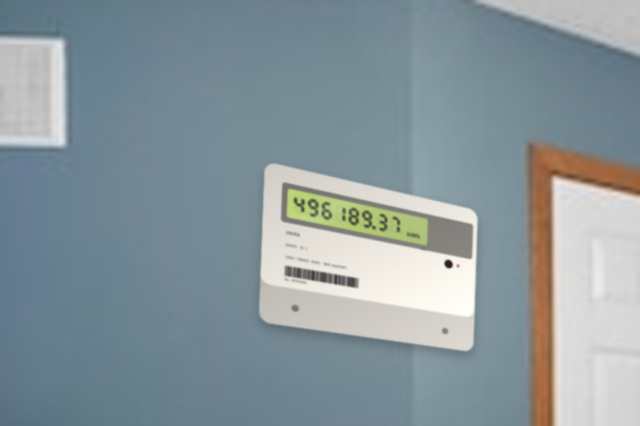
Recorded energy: 496189.37
